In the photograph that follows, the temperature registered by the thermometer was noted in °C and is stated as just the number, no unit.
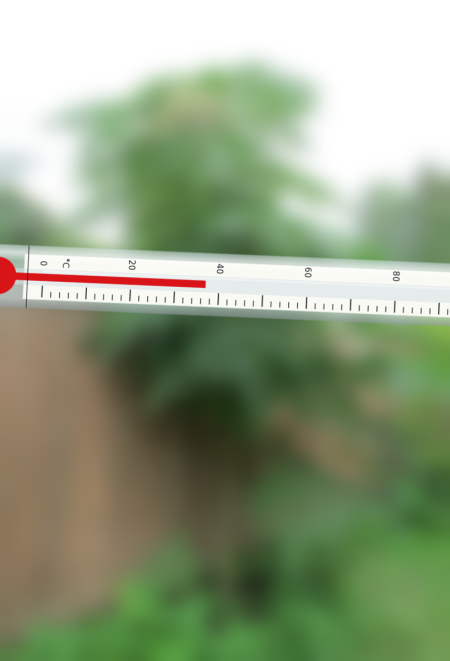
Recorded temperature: 37
